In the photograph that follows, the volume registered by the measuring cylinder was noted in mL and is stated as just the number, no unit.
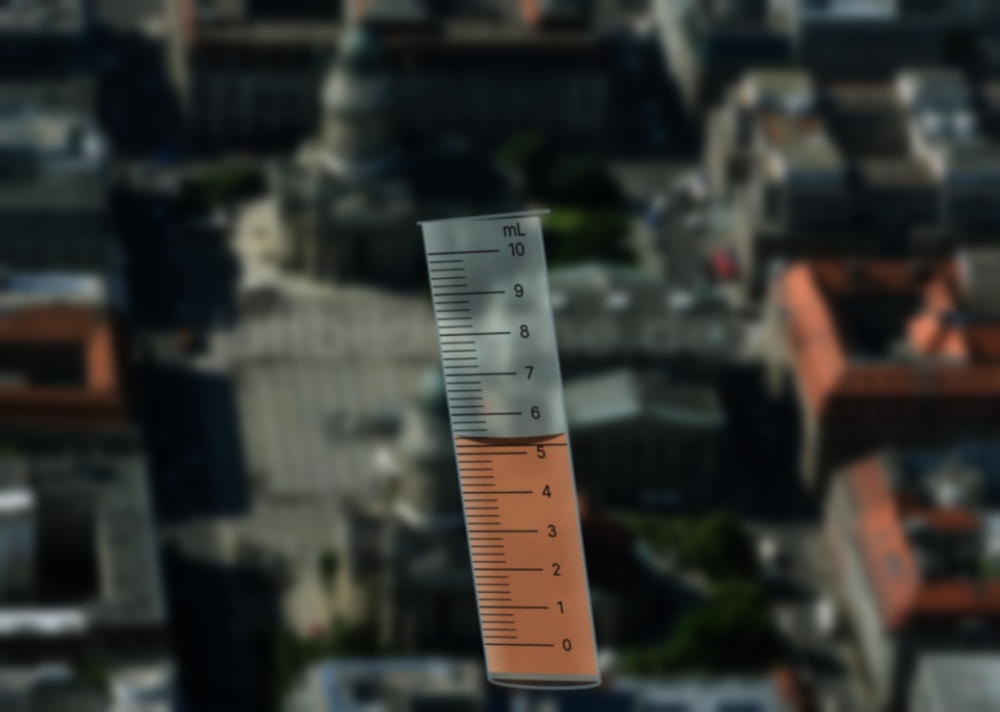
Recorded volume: 5.2
